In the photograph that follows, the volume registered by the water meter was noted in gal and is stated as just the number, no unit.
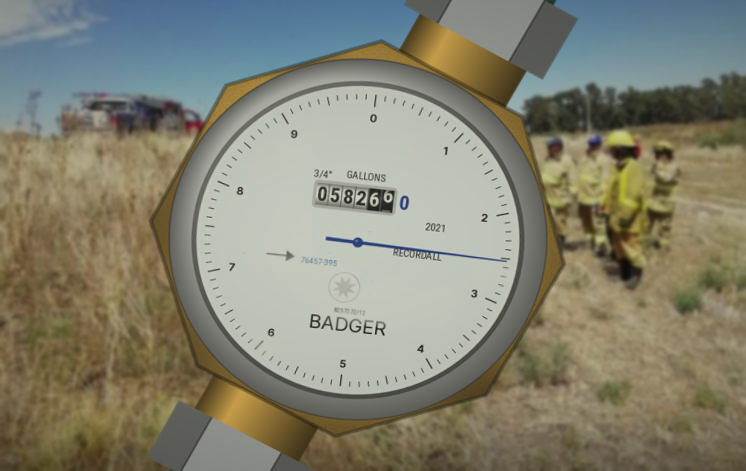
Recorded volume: 582662.5
